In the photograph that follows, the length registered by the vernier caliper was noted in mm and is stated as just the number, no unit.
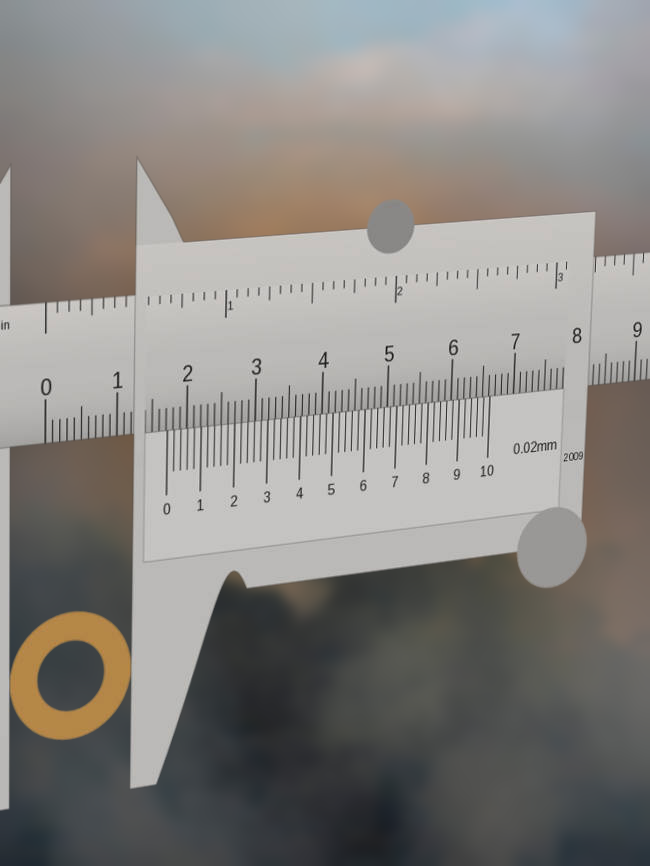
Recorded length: 17.2
